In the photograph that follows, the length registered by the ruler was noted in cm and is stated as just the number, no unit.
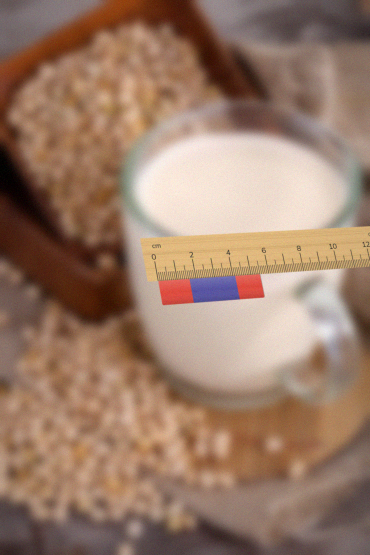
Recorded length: 5.5
